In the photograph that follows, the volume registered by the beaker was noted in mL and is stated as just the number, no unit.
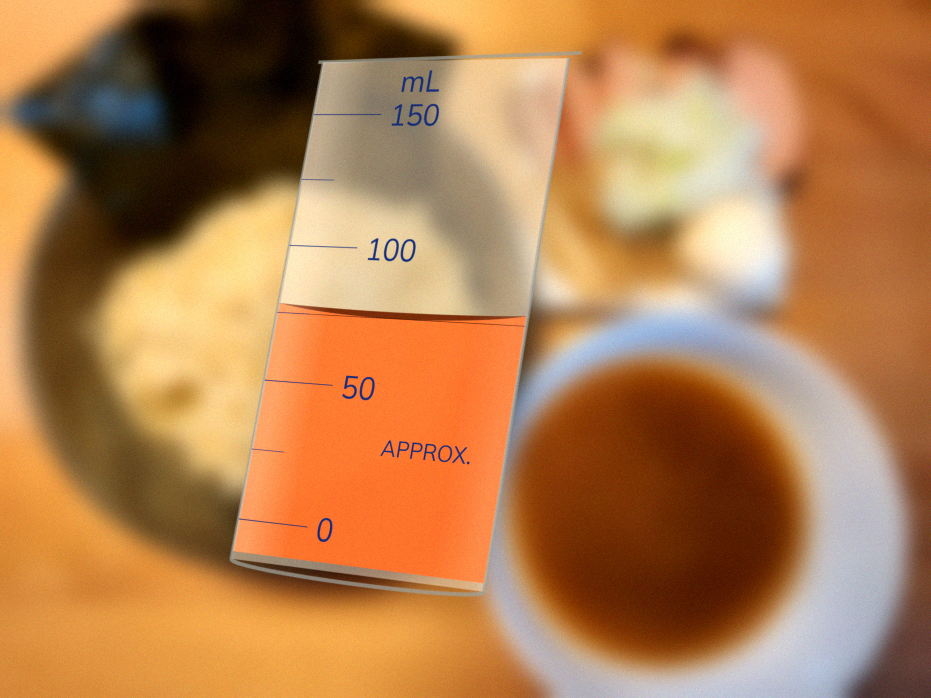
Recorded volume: 75
